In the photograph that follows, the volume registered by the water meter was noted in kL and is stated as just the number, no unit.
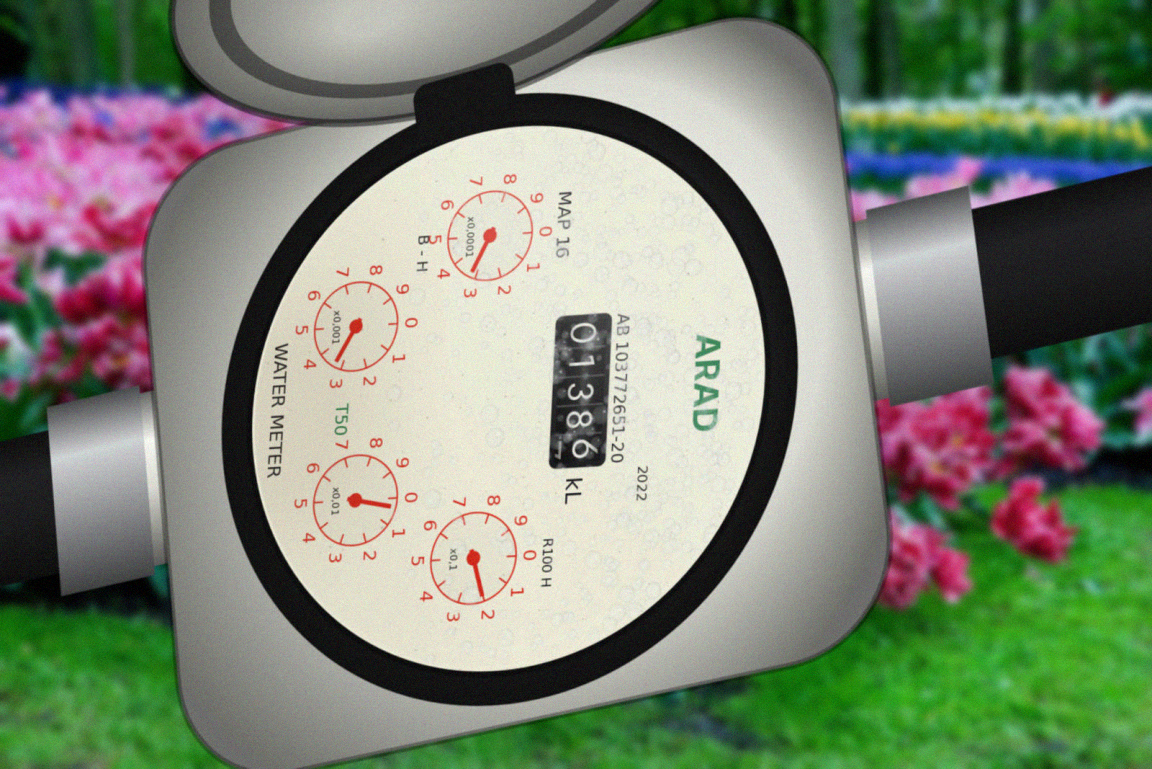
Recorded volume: 1386.2033
